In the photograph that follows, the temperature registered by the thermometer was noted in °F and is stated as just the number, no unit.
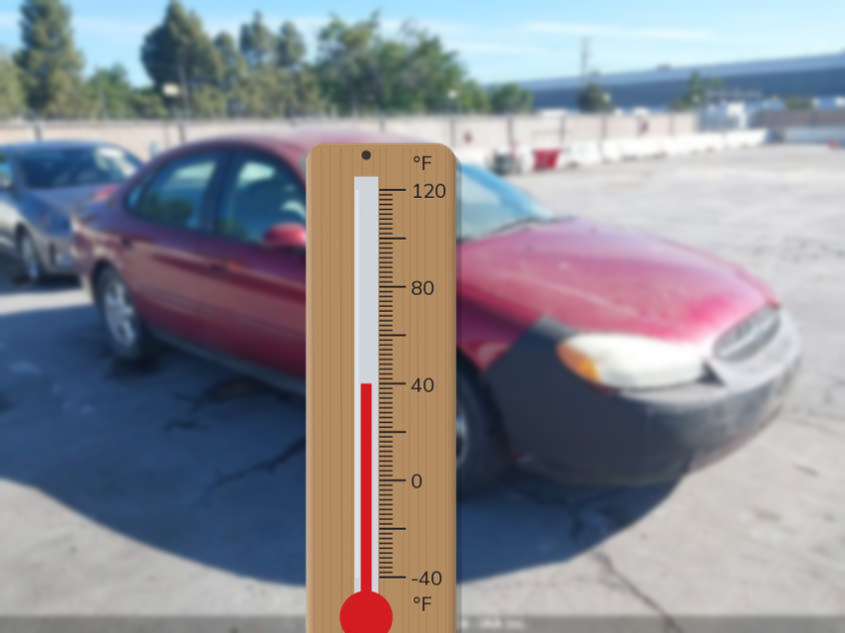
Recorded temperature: 40
